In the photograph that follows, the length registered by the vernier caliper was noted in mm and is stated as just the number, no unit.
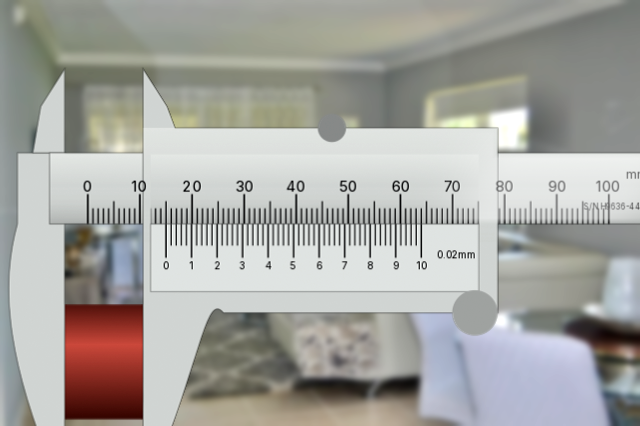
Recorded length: 15.0
